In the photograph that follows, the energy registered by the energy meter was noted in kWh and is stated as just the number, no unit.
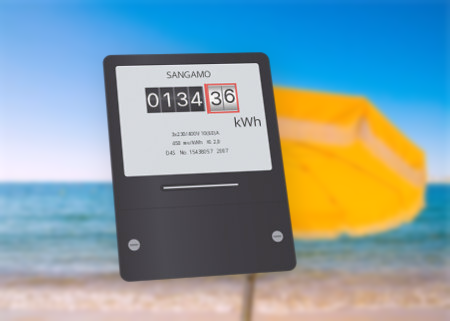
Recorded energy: 134.36
